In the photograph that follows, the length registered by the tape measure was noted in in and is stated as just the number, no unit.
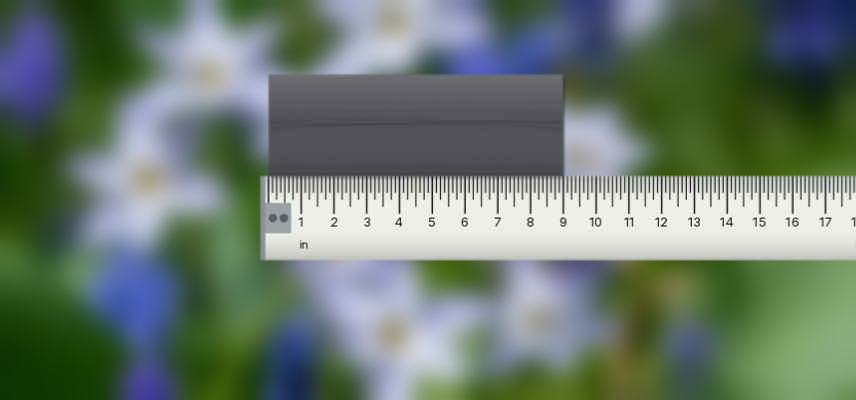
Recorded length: 9
